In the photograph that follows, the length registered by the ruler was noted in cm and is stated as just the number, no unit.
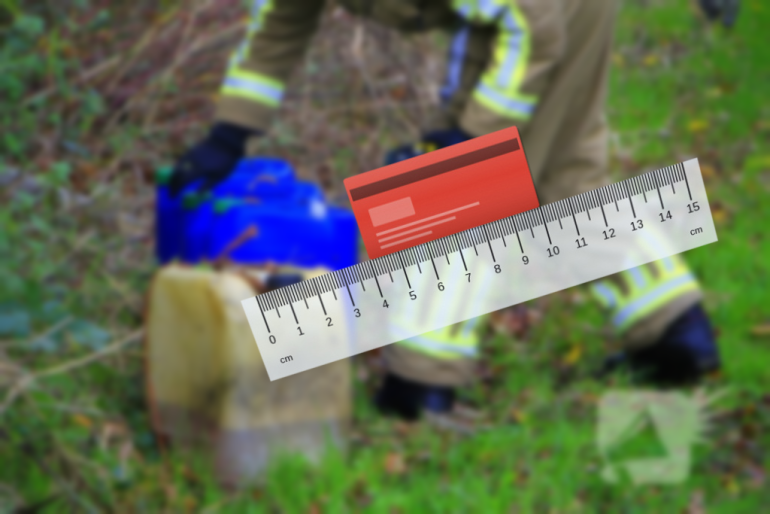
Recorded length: 6
